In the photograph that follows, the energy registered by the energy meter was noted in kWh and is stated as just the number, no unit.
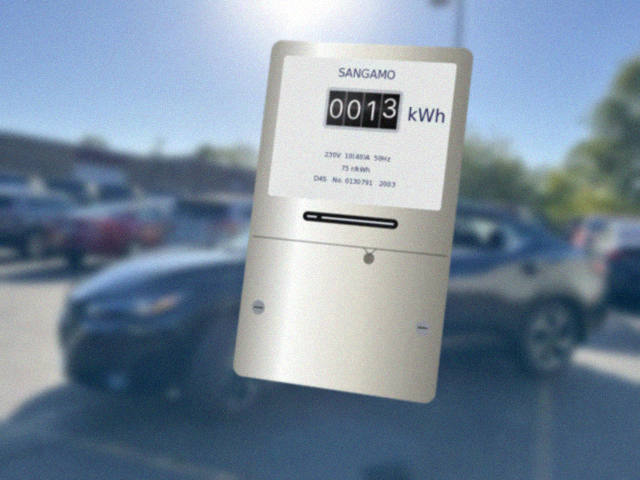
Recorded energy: 13
